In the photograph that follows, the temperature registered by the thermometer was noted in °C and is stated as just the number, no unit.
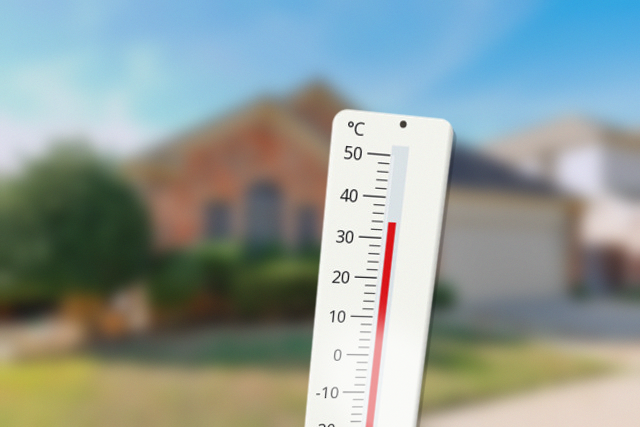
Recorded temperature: 34
